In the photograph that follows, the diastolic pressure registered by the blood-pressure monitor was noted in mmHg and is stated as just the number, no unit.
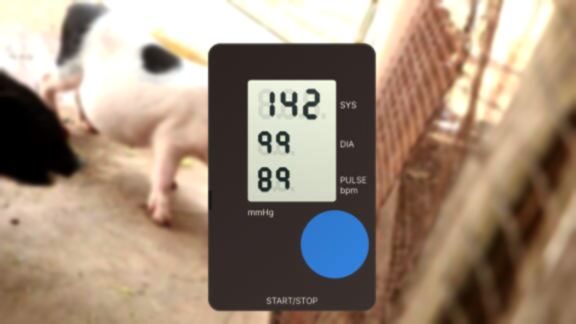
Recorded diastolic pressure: 99
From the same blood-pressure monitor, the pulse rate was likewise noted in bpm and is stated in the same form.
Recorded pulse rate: 89
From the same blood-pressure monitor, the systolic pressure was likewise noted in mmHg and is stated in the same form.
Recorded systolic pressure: 142
